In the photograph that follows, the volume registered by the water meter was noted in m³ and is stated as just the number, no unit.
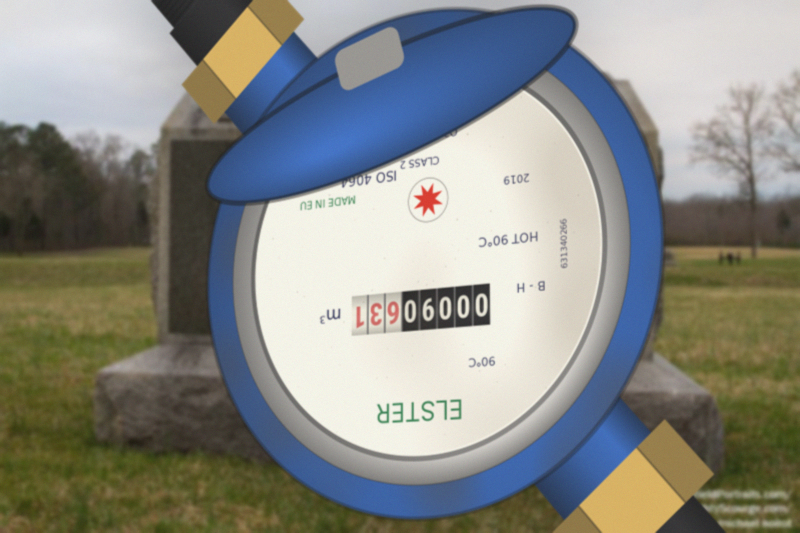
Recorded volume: 90.631
